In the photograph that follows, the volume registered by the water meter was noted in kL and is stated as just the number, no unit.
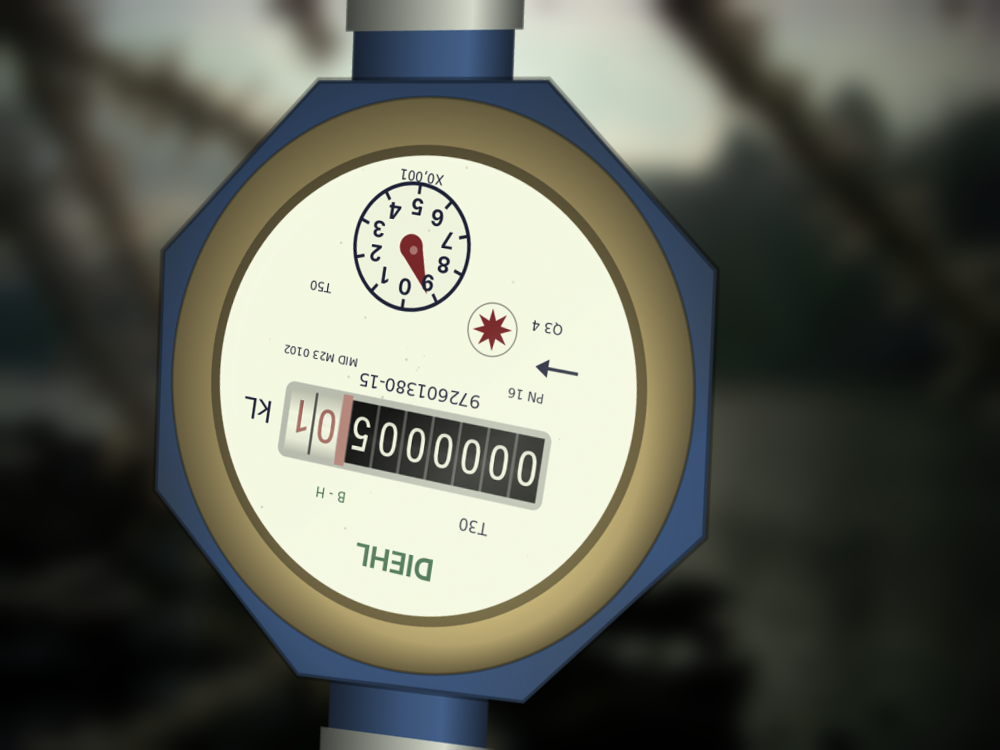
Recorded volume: 5.009
